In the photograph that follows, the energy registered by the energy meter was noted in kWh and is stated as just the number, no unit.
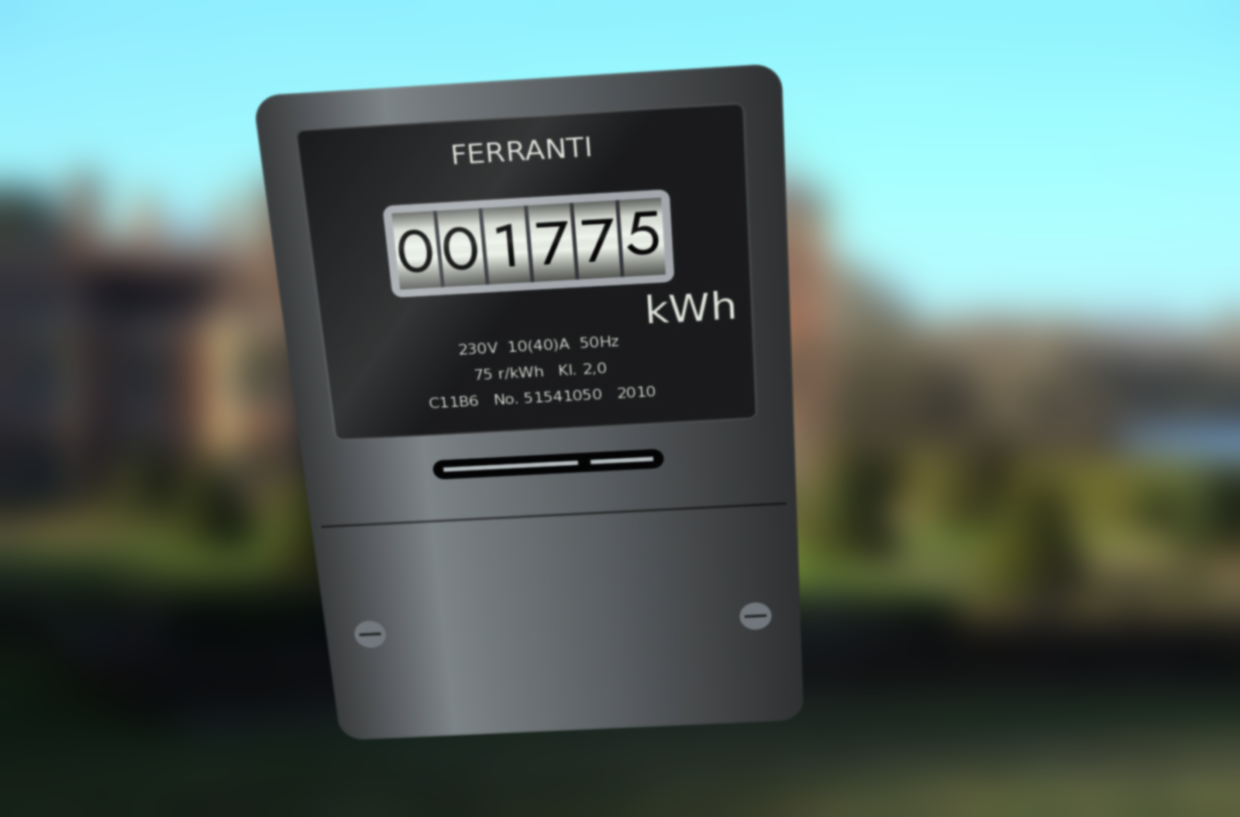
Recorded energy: 1775
